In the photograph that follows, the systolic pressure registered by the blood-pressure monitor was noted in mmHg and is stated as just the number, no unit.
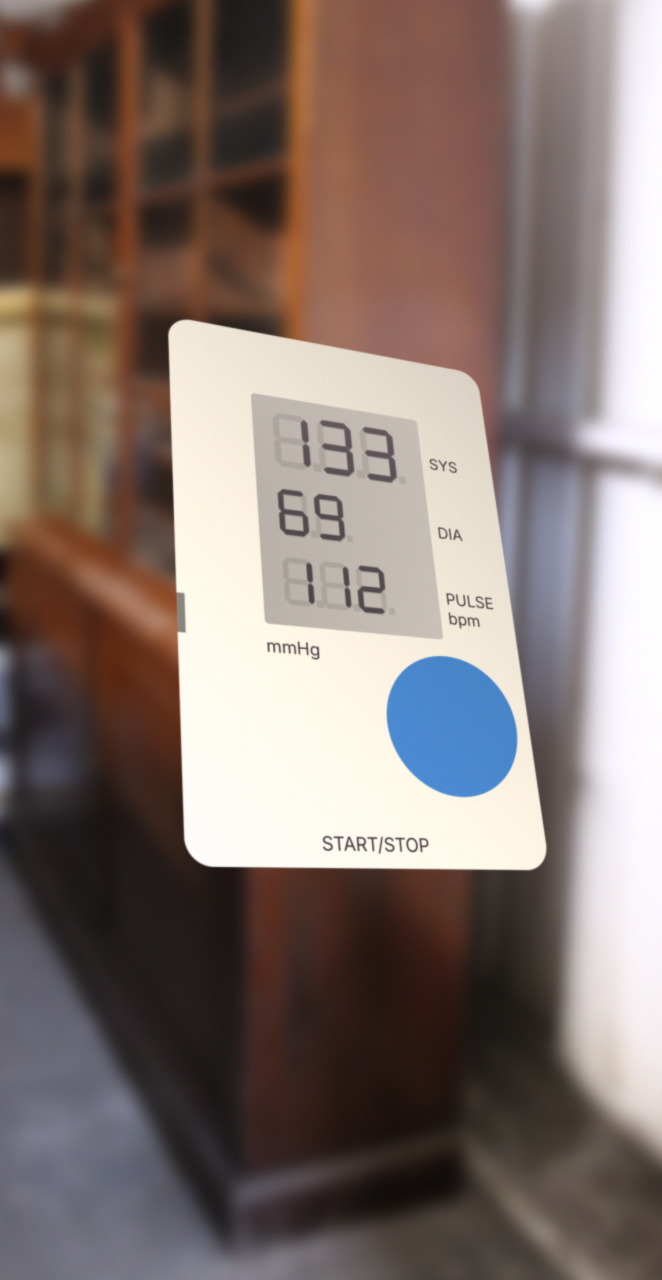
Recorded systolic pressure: 133
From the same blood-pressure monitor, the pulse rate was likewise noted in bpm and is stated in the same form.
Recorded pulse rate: 112
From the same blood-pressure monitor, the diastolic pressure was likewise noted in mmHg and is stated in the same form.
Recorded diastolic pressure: 69
